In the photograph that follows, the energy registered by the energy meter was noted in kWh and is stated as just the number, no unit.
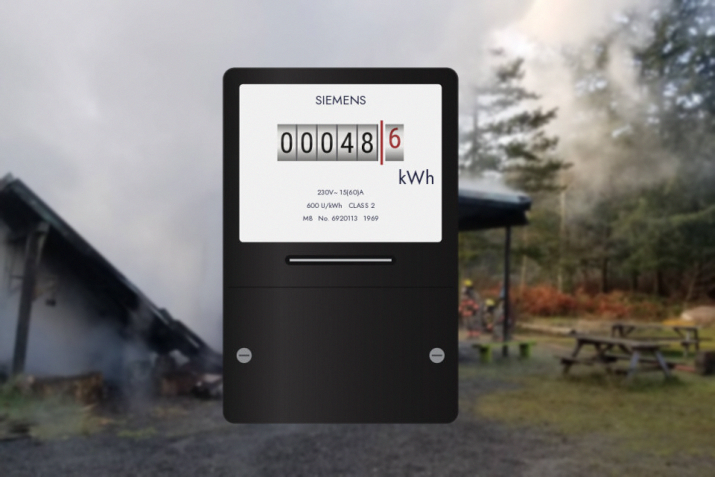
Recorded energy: 48.6
